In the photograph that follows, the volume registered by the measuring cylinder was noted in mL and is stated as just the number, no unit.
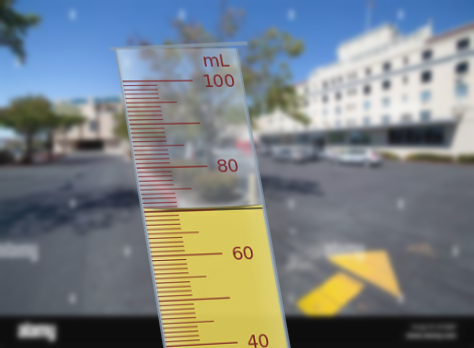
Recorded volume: 70
